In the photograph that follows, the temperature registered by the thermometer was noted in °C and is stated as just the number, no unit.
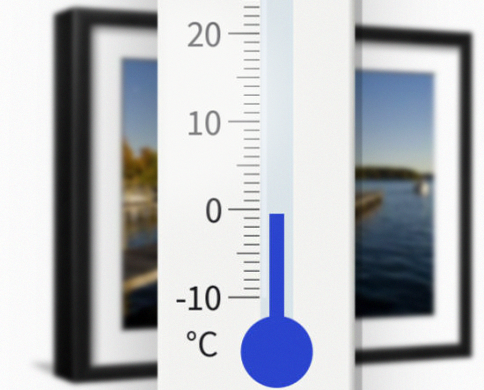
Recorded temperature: -0.5
